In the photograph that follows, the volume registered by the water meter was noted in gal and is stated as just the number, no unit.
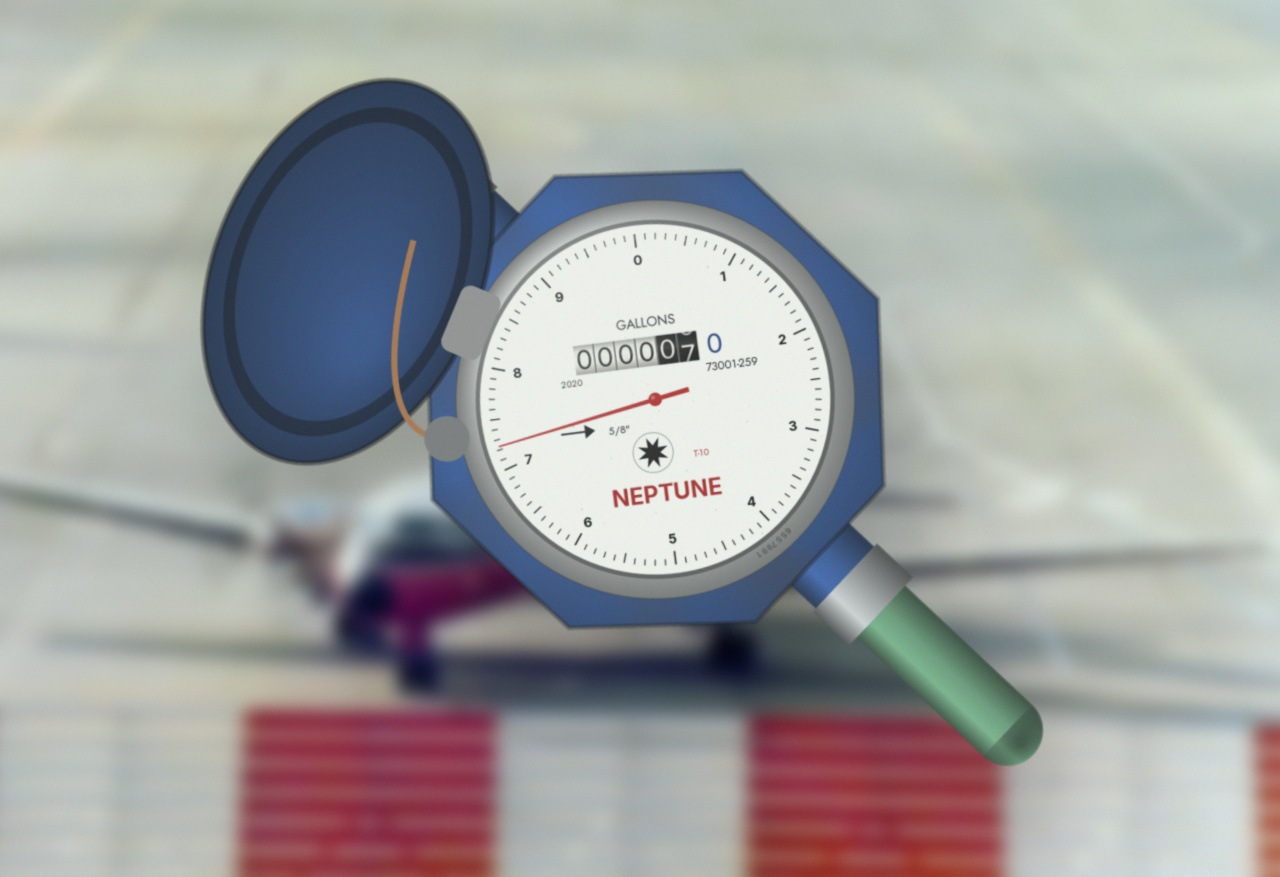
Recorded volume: 67.2
